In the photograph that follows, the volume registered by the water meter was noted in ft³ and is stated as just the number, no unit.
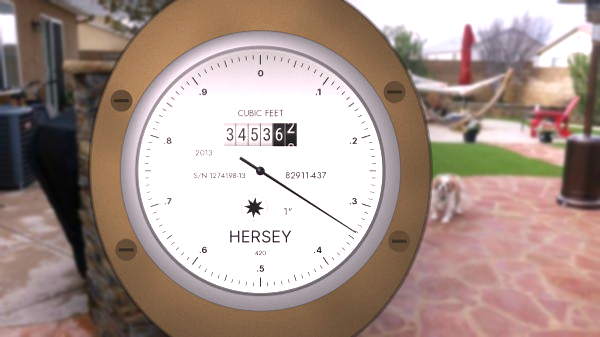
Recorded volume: 345362.34
